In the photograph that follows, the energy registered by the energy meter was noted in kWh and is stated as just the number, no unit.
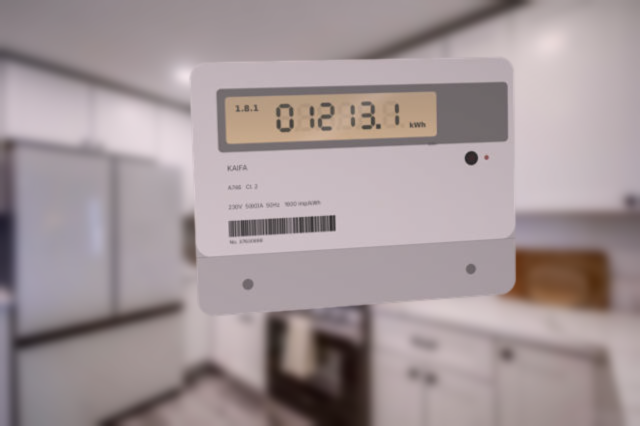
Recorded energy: 1213.1
